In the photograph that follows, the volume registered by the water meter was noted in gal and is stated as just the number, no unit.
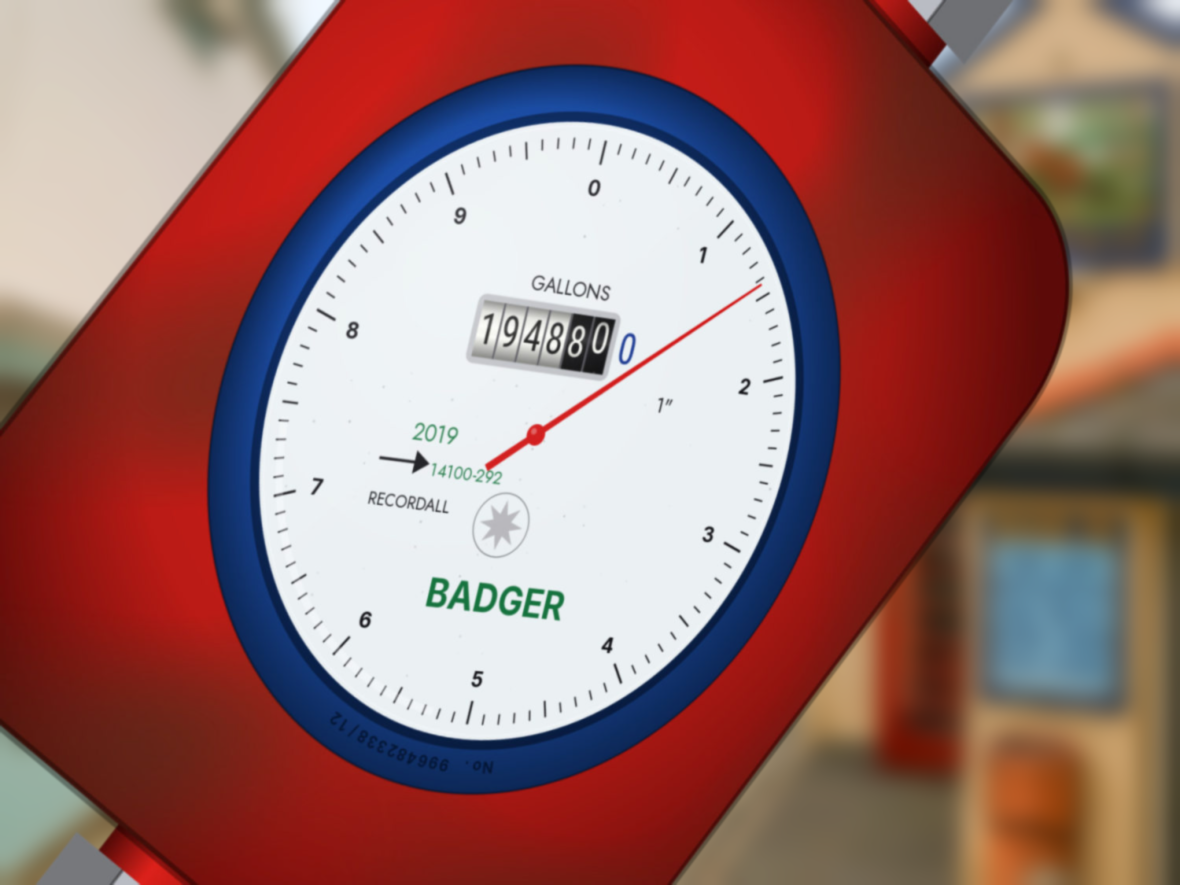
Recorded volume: 1948801.4
